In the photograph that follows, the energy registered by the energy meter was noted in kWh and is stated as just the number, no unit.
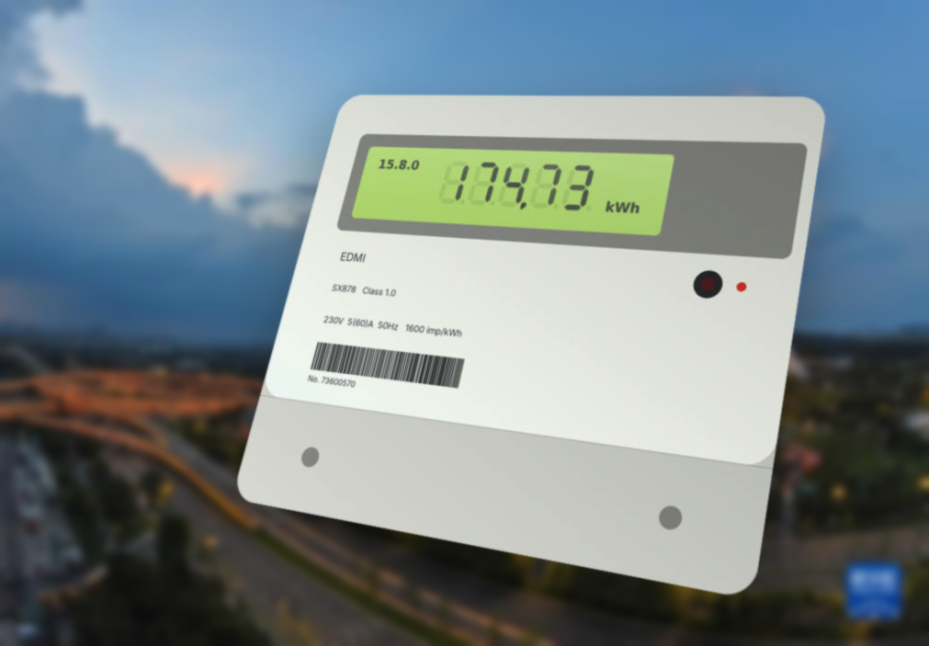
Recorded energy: 174.73
